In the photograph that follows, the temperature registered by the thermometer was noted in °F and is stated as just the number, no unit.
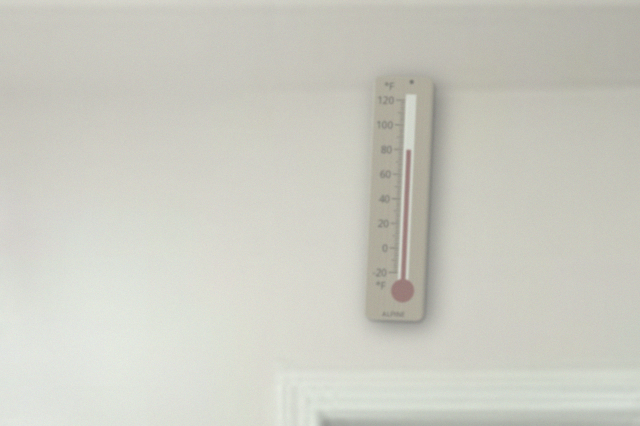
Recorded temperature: 80
